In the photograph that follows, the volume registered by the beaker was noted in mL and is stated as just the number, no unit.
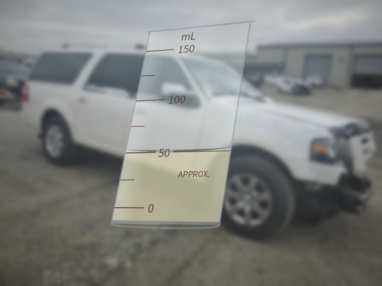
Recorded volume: 50
